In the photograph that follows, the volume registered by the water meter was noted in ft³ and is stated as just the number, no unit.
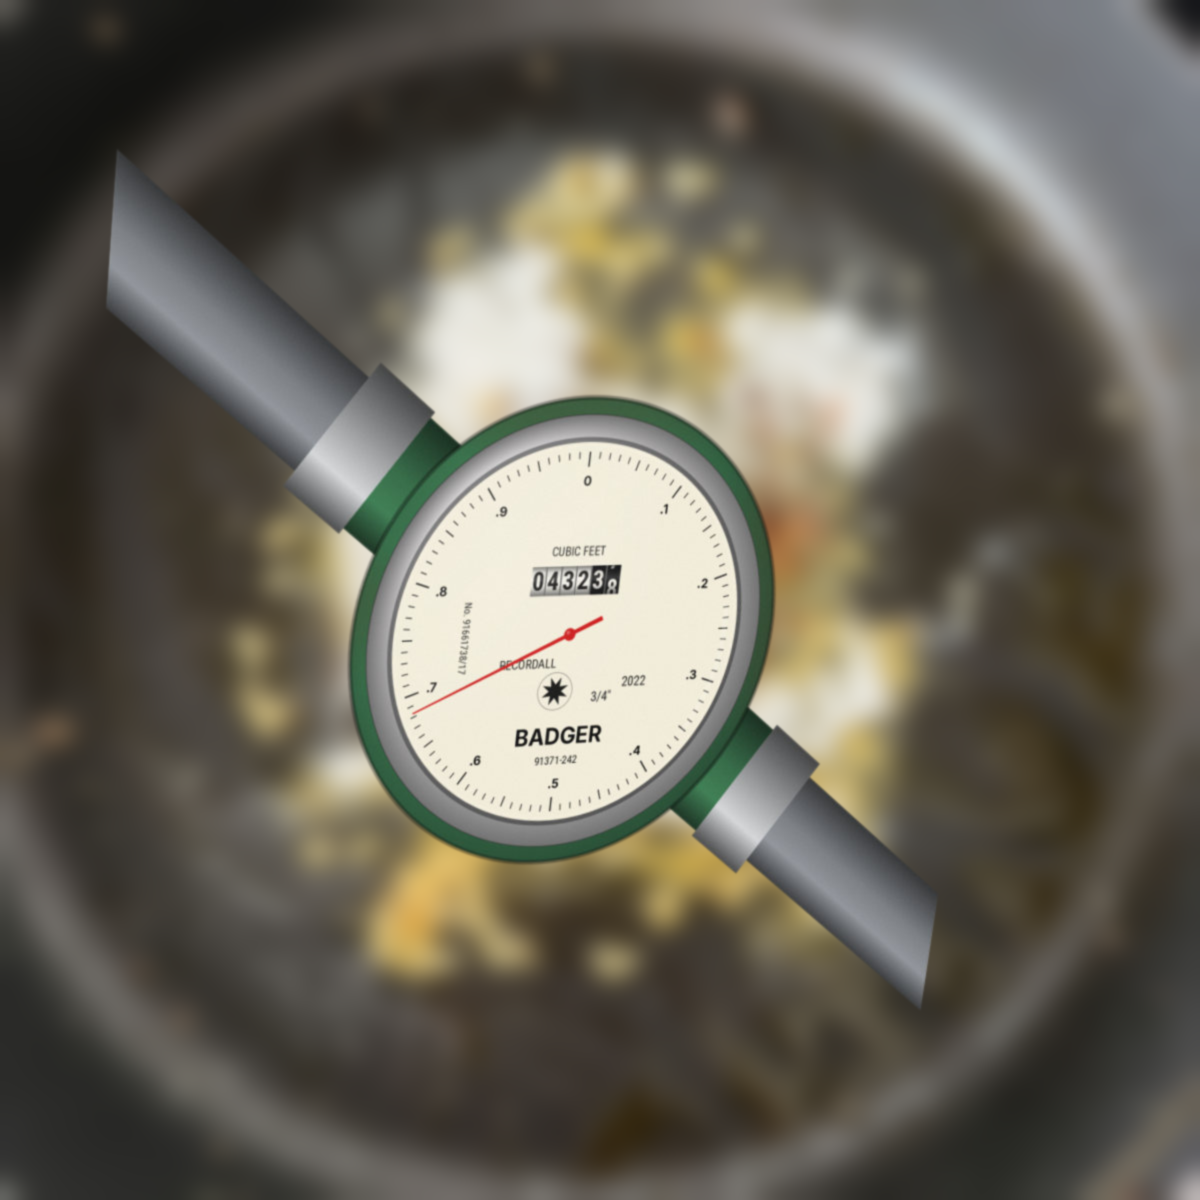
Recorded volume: 43237.68
